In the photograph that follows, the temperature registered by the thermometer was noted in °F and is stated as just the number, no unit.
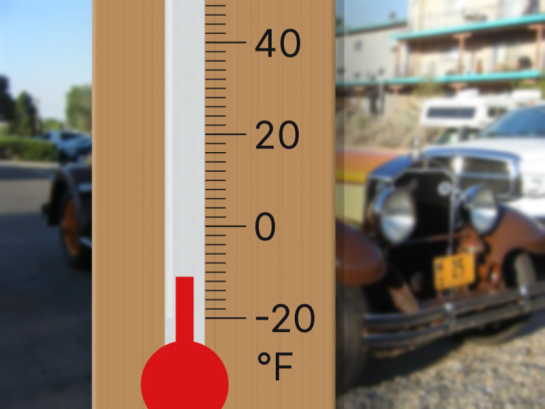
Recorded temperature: -11
